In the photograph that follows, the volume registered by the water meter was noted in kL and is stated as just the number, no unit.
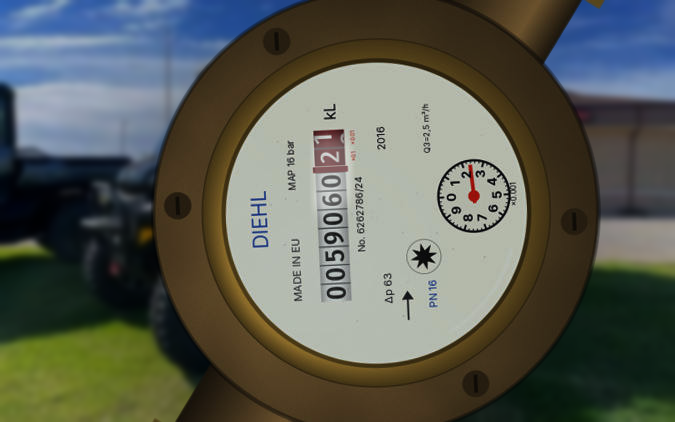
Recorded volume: 59060.212
